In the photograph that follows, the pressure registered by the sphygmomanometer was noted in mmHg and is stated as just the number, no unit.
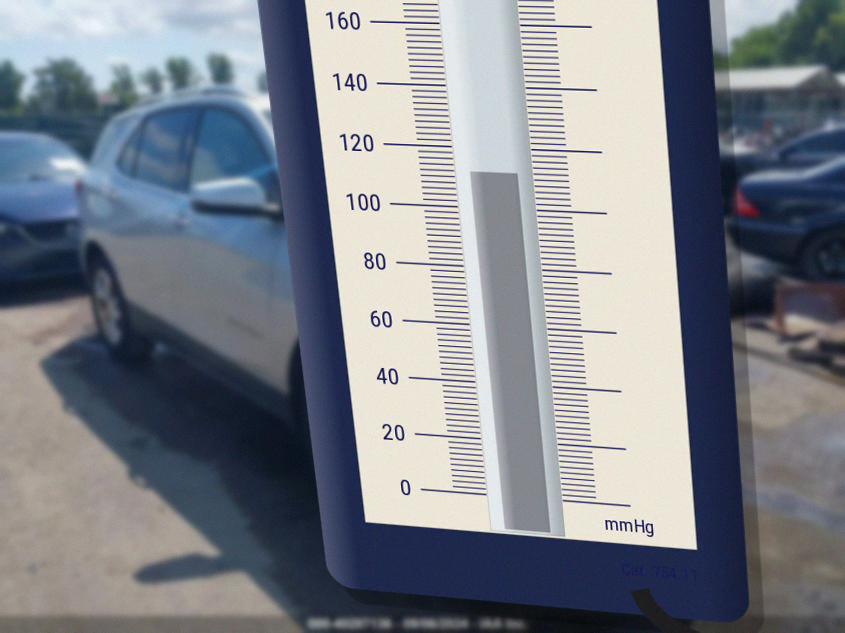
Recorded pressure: 112
